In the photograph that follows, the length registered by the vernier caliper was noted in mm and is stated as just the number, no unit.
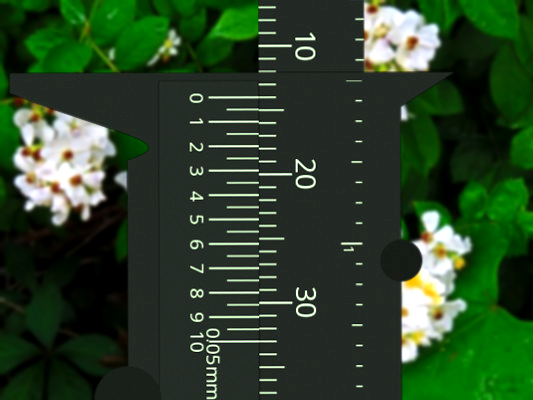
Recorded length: 14.0
